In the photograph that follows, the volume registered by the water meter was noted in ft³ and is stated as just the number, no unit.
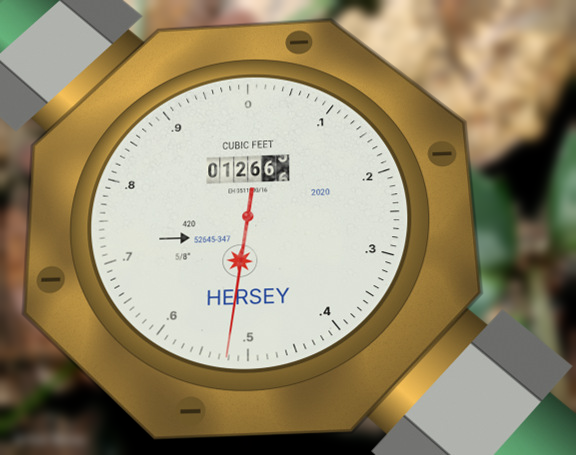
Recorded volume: 12665.52
